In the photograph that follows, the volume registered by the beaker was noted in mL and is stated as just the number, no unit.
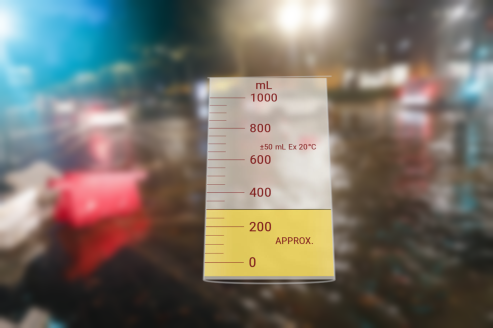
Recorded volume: 300
